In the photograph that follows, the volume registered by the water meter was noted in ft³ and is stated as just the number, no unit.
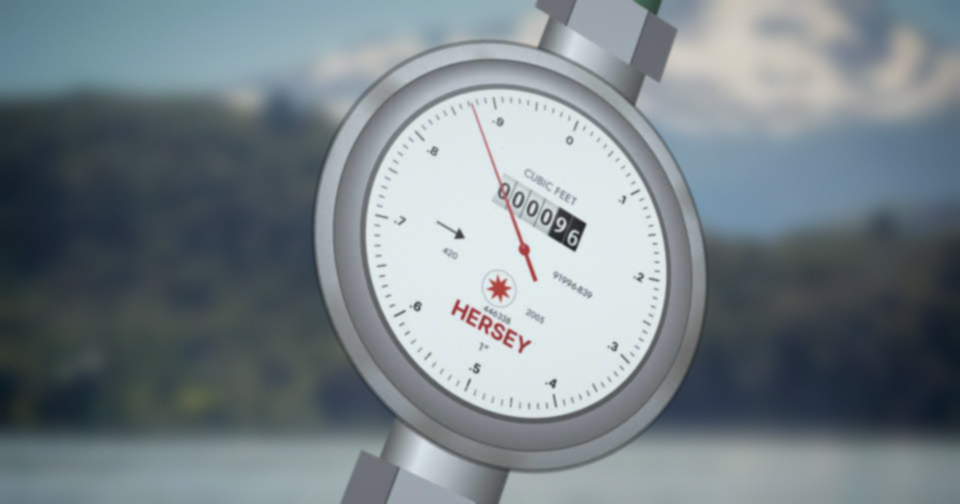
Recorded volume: 95.87
